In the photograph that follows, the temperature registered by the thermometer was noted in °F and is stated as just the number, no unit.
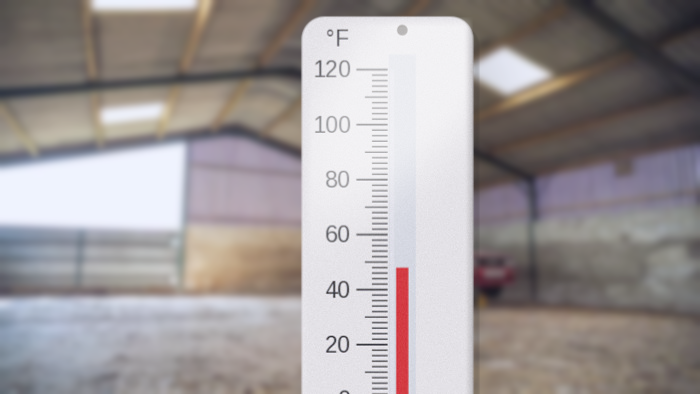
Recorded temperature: 48
